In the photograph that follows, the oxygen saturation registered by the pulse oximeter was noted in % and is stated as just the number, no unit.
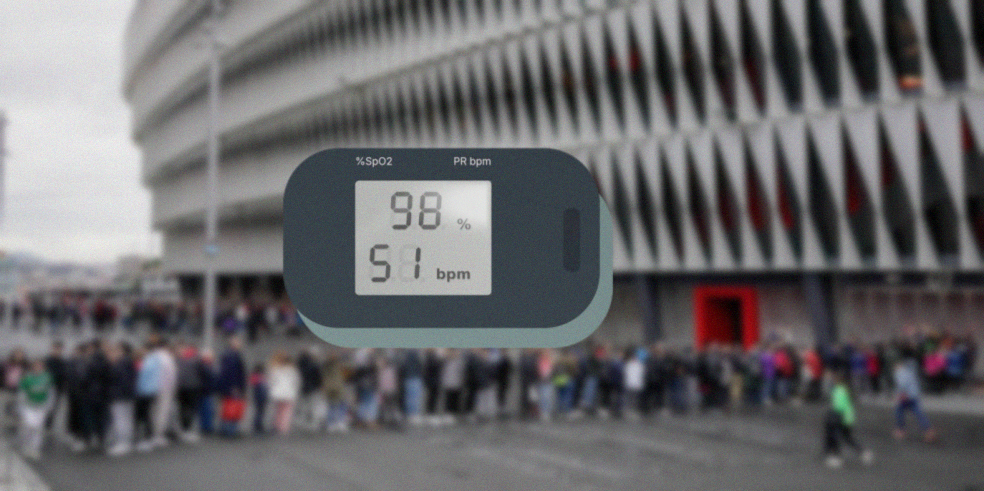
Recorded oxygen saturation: 98
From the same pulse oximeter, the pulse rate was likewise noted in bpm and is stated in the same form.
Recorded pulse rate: 51
